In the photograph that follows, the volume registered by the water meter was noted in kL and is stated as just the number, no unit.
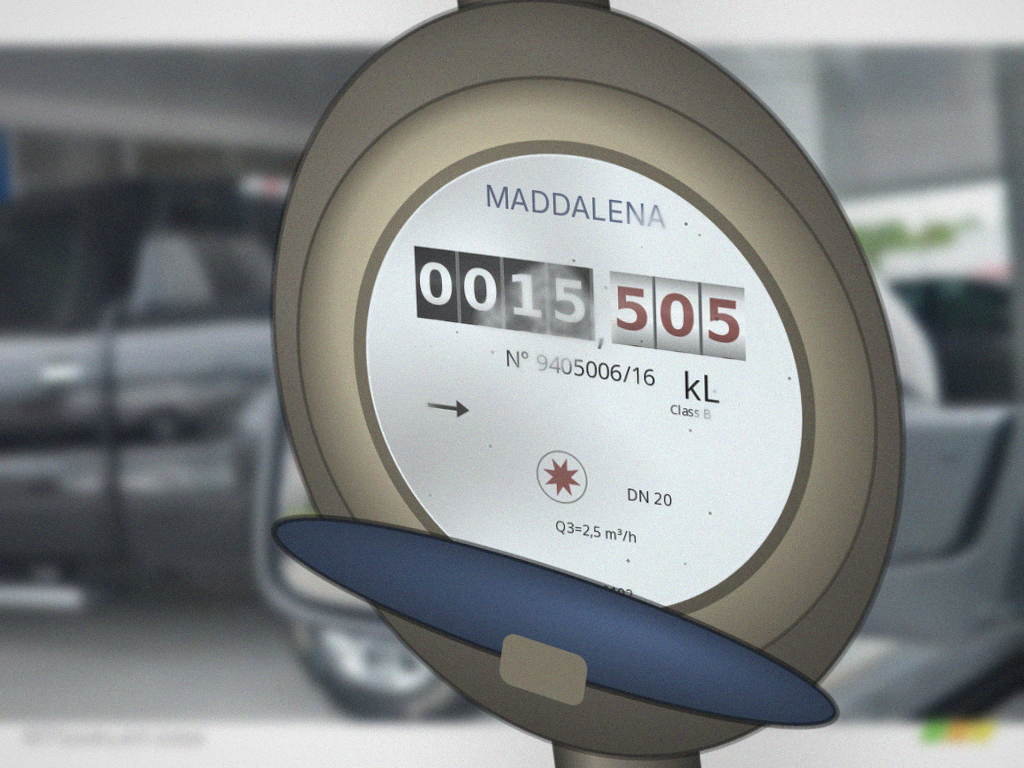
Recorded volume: 15.505
